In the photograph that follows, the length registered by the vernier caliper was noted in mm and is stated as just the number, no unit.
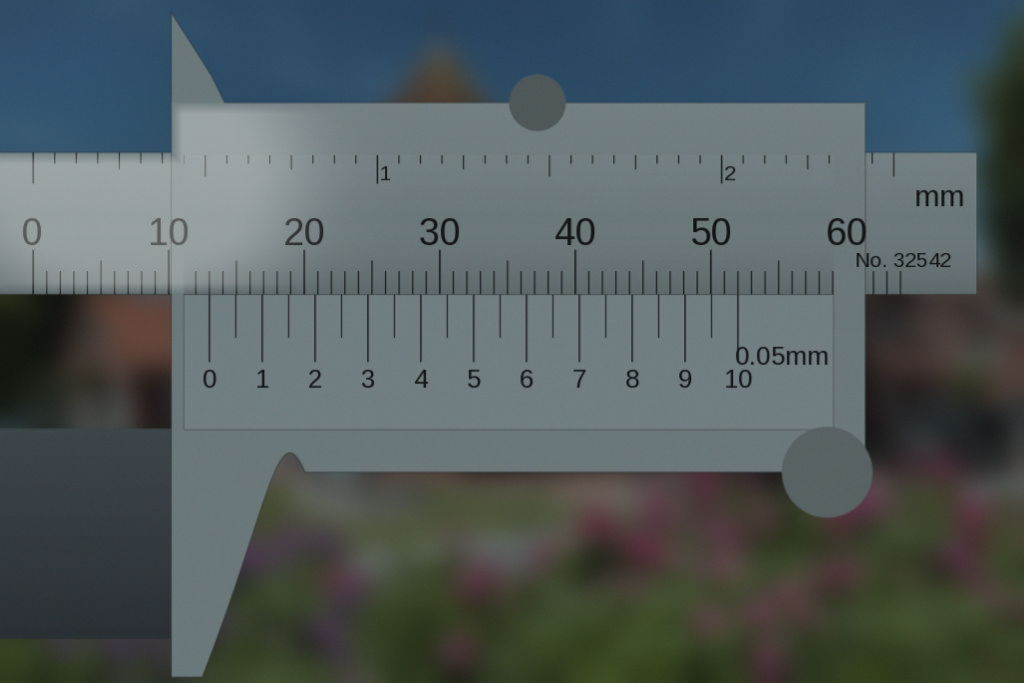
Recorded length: 13.0
